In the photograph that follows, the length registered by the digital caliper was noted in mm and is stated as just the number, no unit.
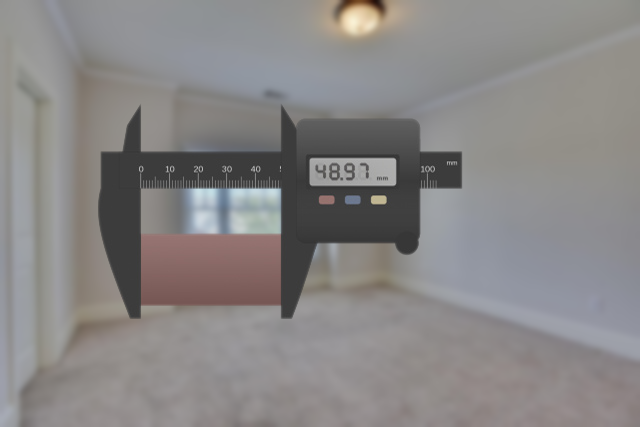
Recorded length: 48.97
